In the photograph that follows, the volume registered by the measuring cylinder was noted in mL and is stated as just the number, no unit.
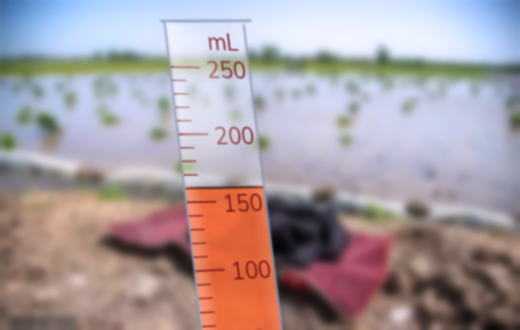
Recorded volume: 160
